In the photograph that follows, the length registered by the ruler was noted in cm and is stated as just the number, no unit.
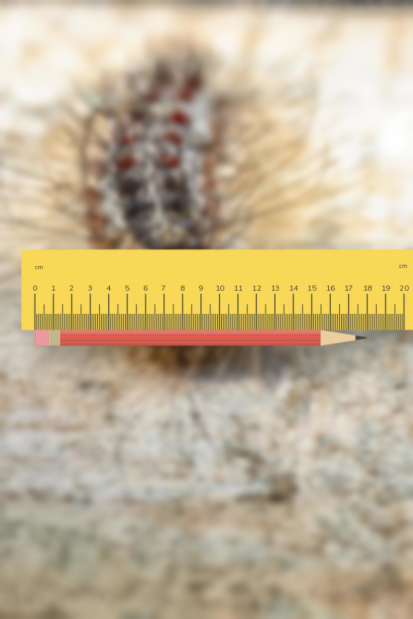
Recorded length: 18
